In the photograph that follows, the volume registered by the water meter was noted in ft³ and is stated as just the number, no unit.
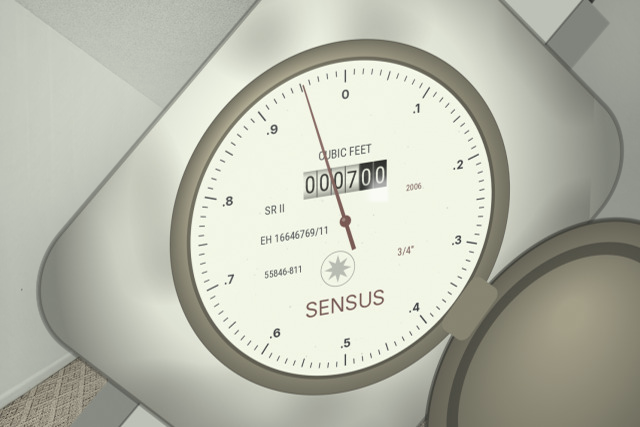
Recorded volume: 699.95
